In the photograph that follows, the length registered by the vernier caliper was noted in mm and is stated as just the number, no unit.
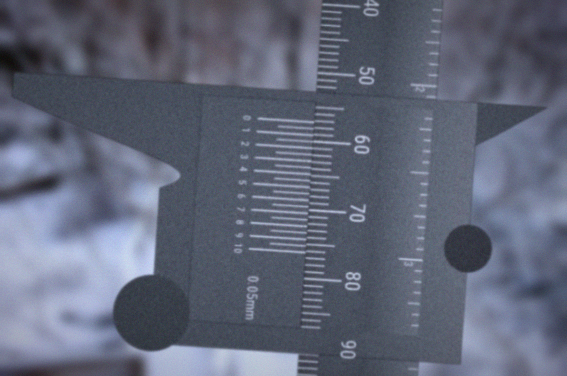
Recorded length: 57.2
